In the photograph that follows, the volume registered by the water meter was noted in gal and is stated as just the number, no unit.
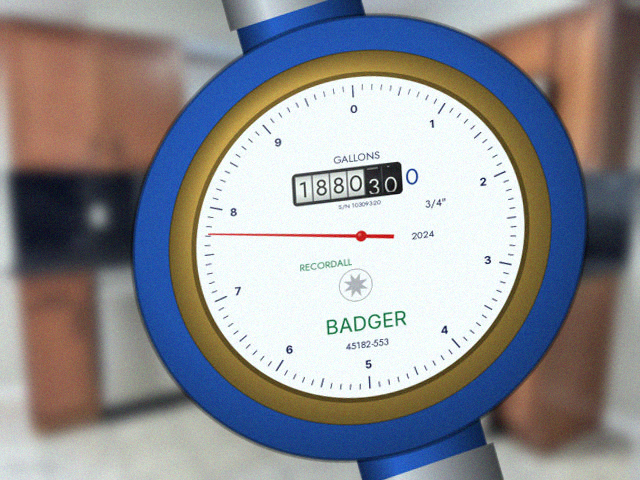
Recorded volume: 1880297.7
